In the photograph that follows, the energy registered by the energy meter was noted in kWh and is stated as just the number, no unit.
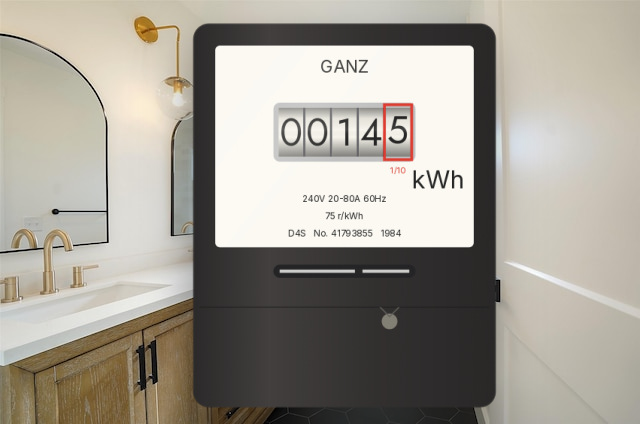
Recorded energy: 14.5
